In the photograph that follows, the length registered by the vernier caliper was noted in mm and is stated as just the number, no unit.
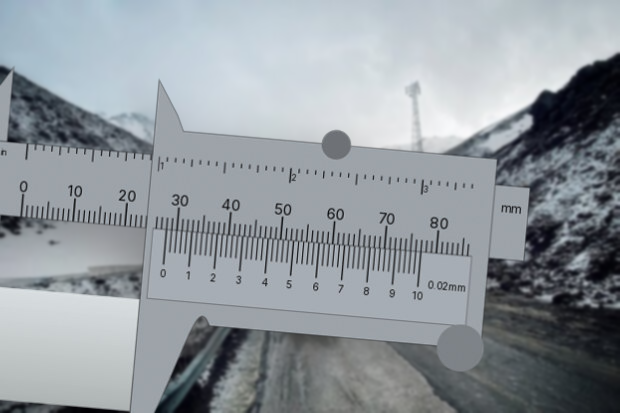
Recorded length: 28.0
